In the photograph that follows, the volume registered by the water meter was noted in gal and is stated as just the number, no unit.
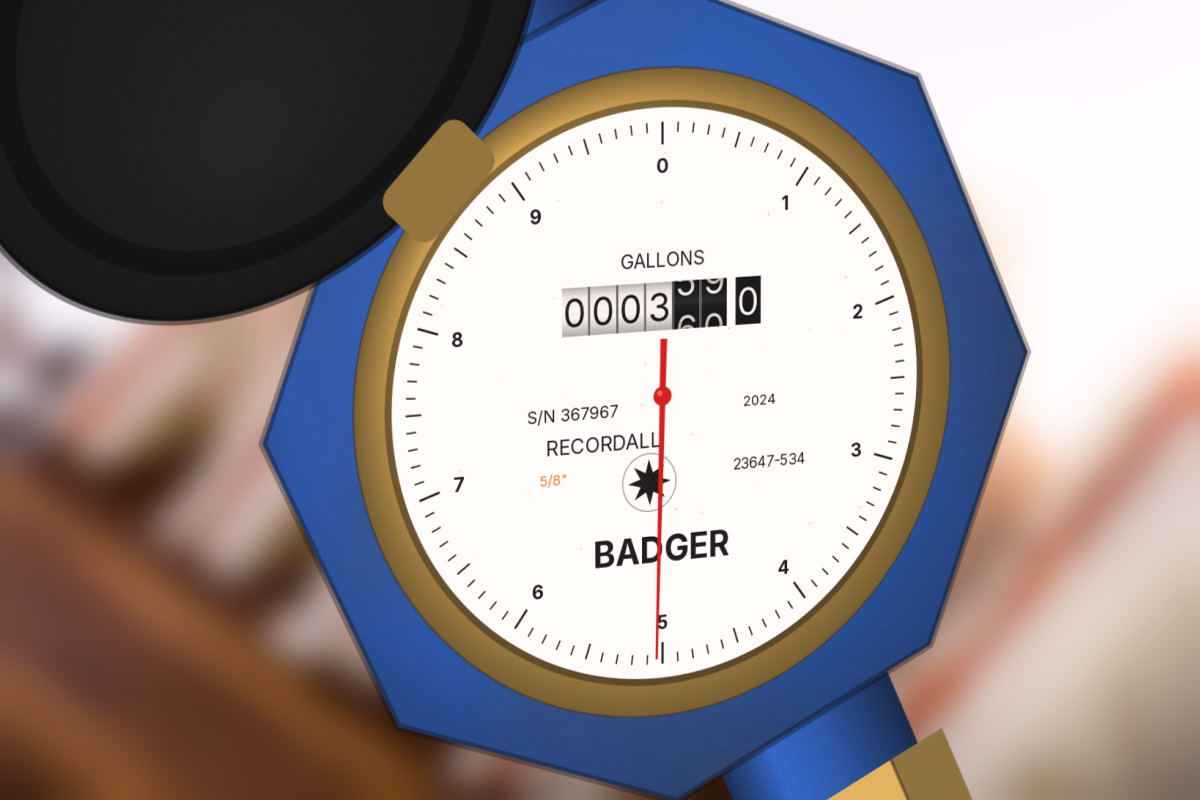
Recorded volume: 3595.0
